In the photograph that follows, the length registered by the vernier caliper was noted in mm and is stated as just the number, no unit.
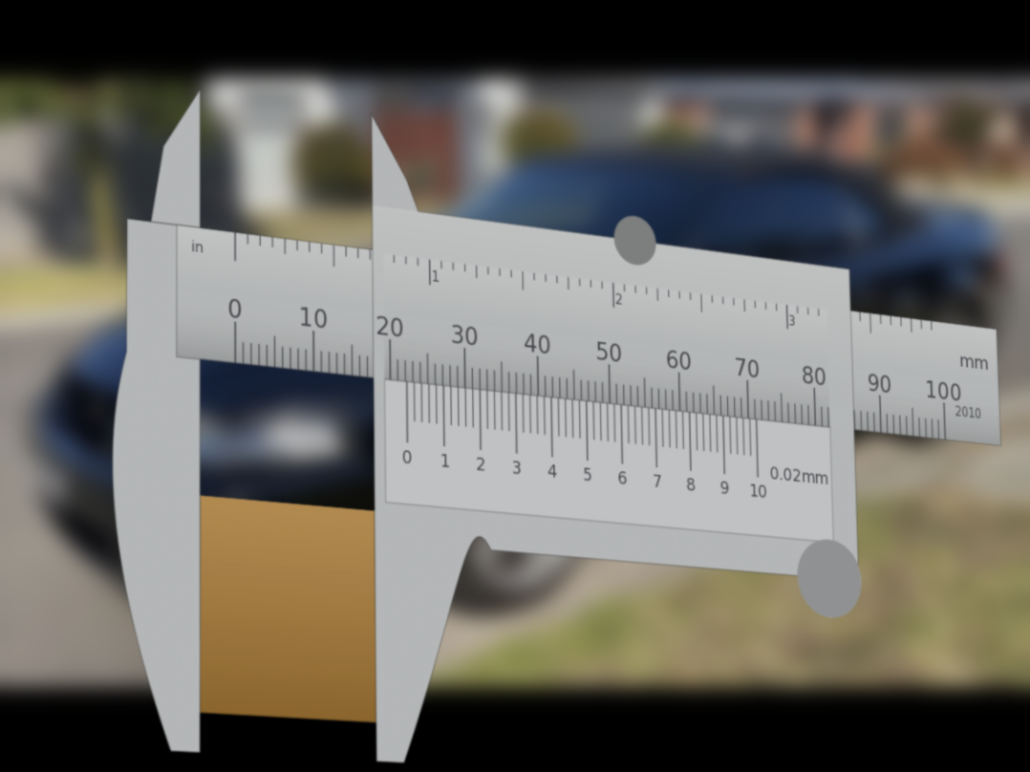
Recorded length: 22.2
